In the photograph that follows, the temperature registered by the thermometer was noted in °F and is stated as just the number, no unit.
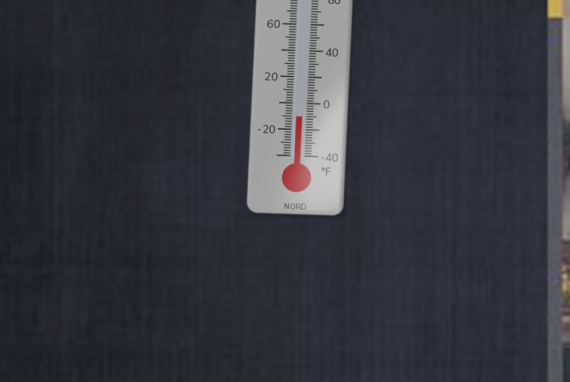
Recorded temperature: -10
